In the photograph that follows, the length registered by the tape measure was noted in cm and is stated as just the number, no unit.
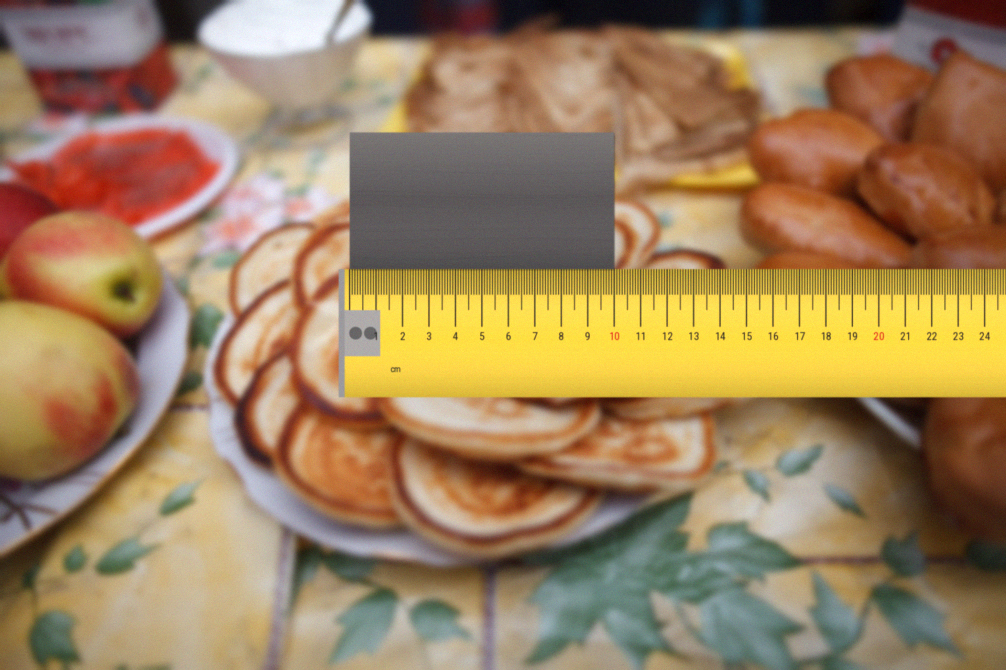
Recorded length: 10
